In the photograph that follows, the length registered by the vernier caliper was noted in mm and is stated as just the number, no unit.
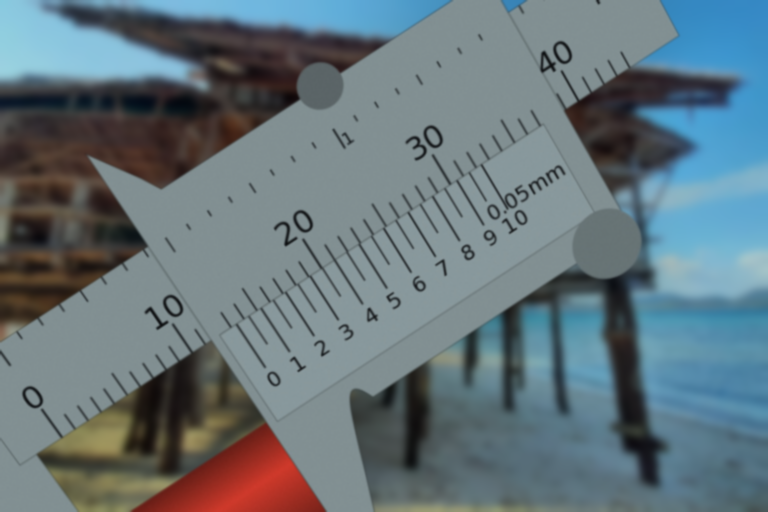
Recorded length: 13.4
